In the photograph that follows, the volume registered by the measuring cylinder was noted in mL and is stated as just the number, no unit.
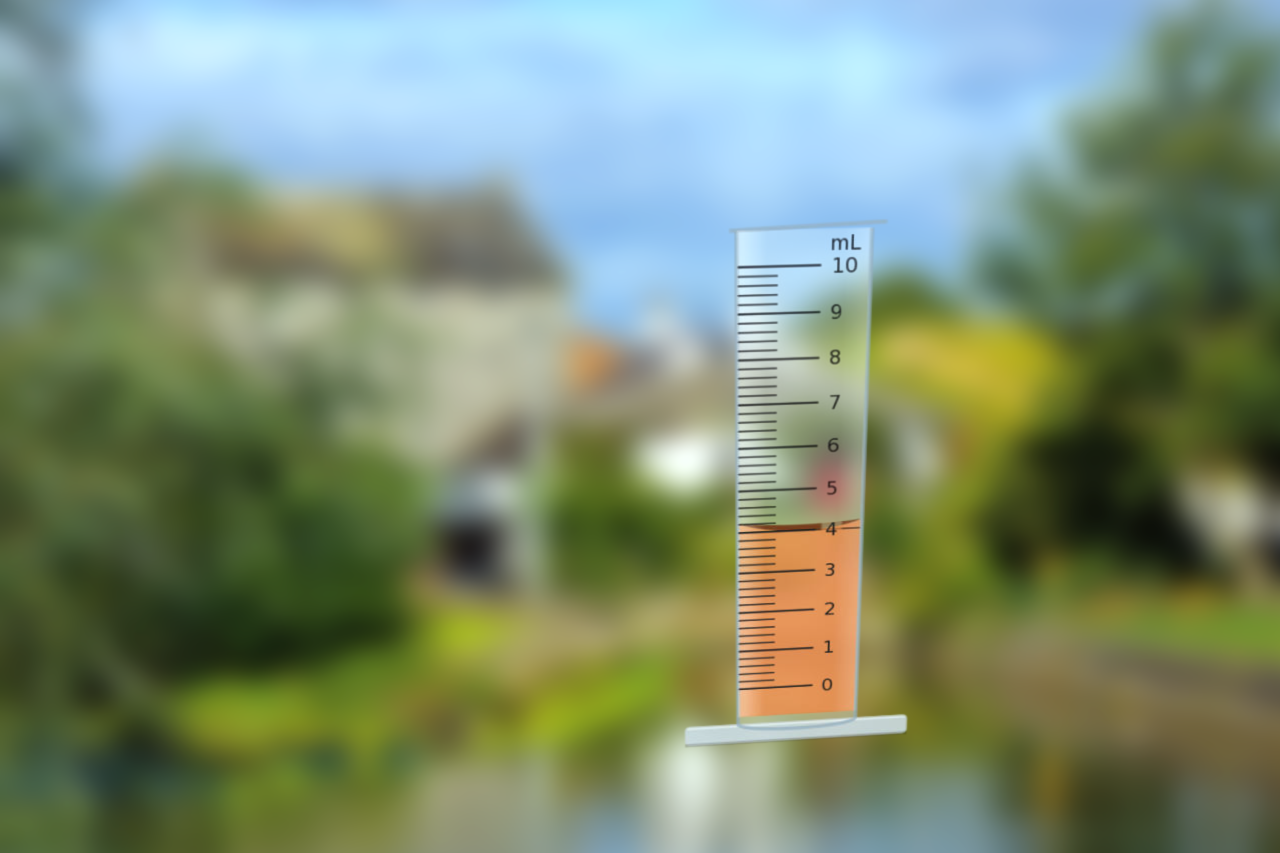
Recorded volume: 4
